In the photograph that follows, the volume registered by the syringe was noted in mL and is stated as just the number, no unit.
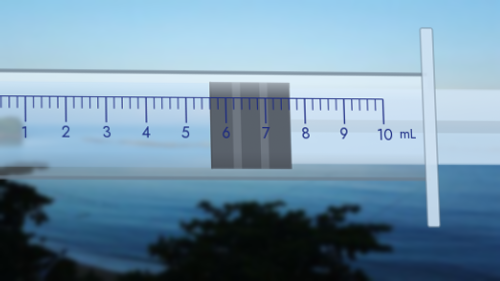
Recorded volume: 5.6
